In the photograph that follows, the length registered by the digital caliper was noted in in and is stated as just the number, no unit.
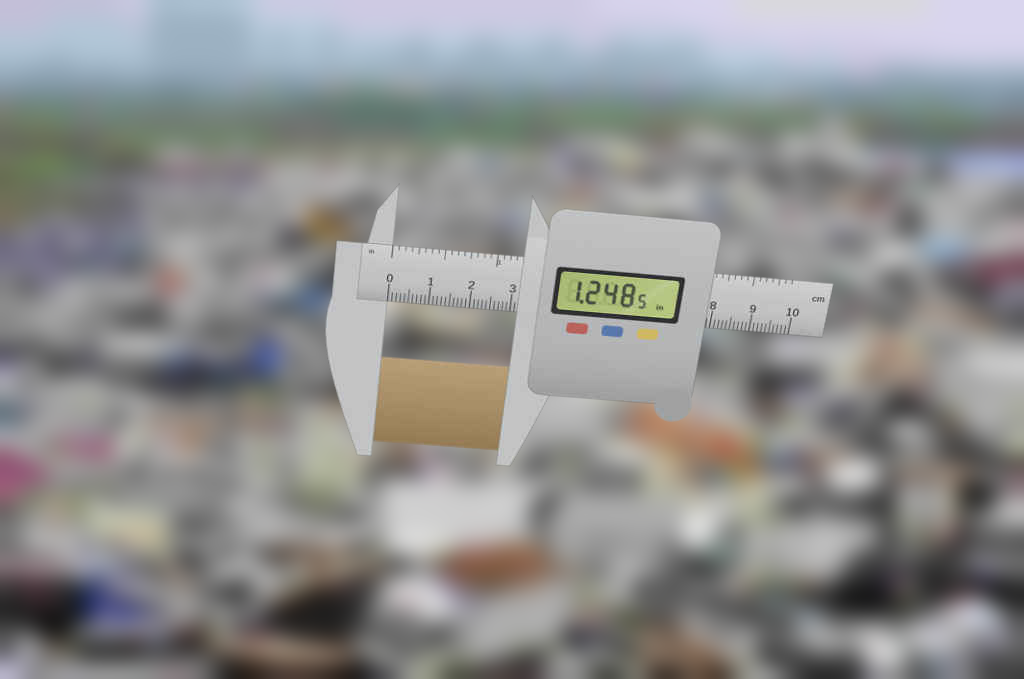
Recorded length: 1.2485
